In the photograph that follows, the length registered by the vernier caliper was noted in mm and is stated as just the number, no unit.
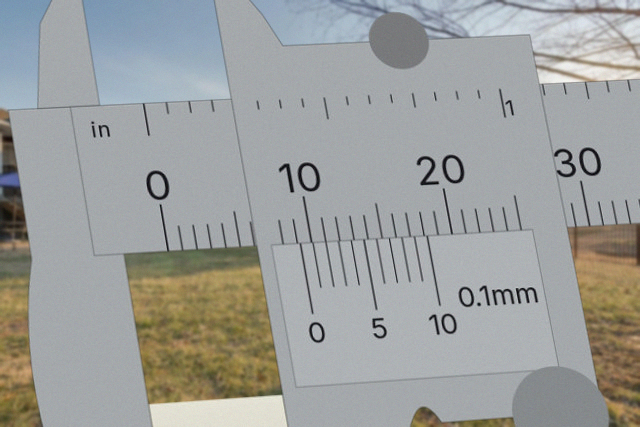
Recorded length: 9.2
